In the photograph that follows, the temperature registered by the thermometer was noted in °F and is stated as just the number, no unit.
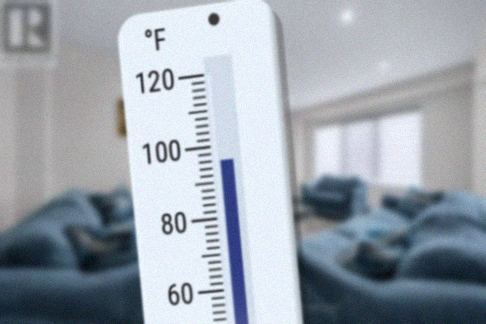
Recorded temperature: 96
